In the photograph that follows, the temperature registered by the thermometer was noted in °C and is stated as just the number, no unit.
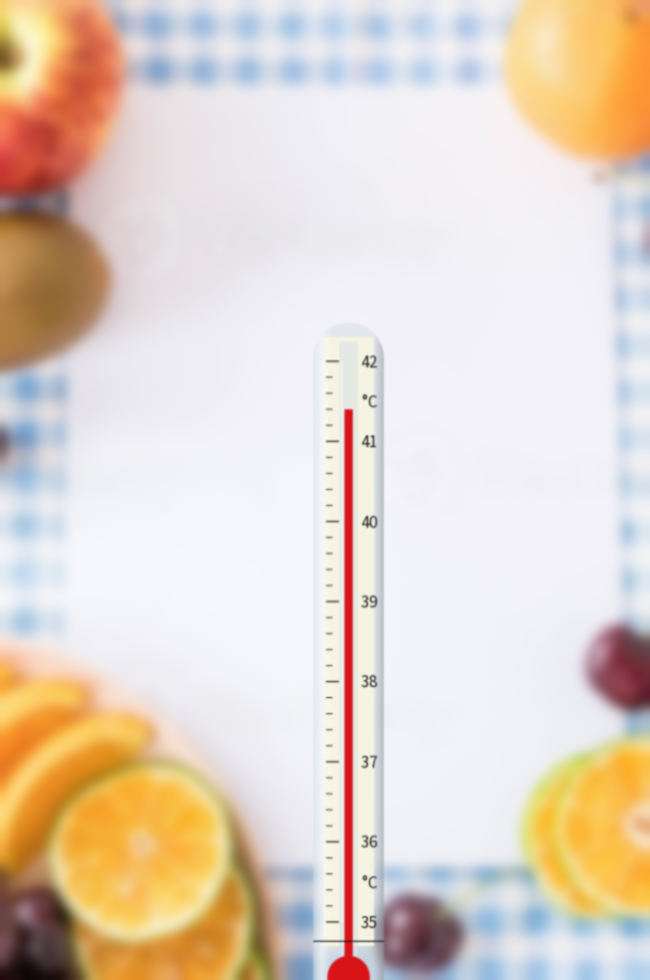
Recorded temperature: 41.4
